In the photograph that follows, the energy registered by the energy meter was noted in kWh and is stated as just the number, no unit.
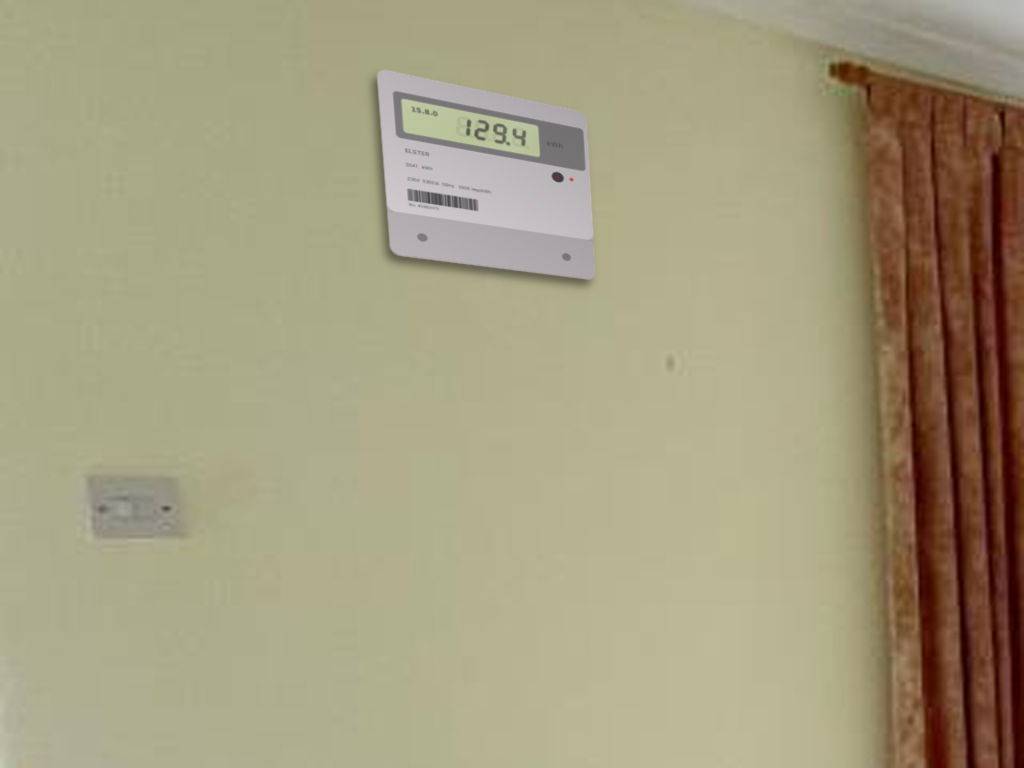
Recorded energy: 129.4
